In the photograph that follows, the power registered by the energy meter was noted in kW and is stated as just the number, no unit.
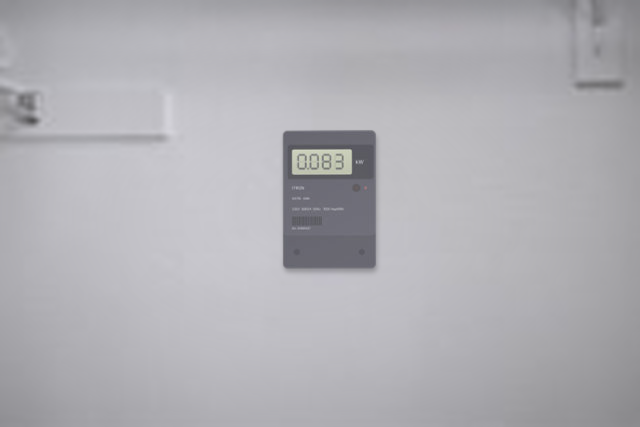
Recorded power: 0.083
